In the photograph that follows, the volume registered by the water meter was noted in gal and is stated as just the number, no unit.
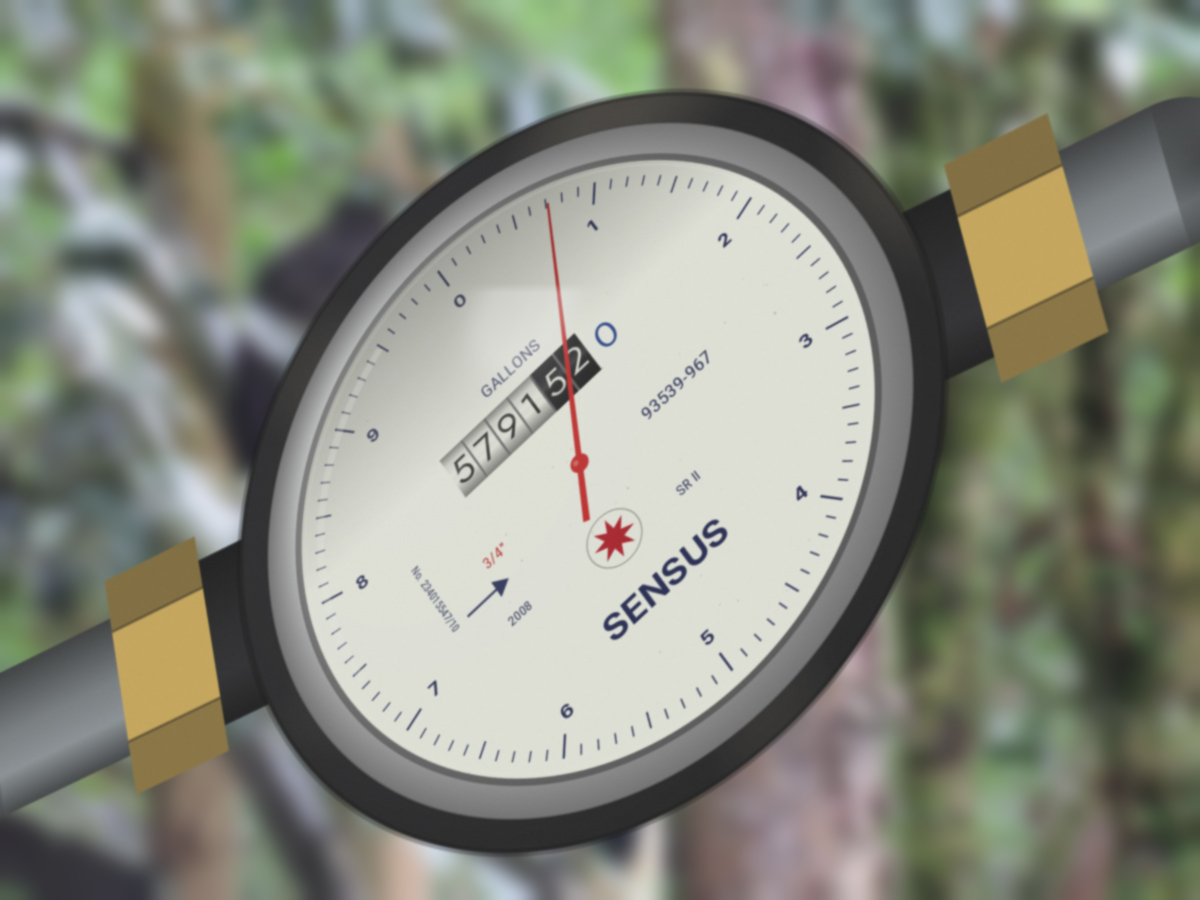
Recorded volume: 5791520.7
